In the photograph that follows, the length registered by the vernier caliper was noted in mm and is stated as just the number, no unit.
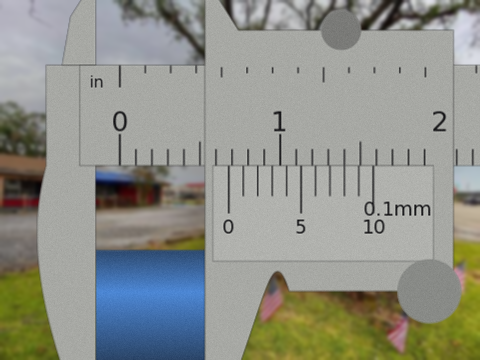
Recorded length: 6.8
